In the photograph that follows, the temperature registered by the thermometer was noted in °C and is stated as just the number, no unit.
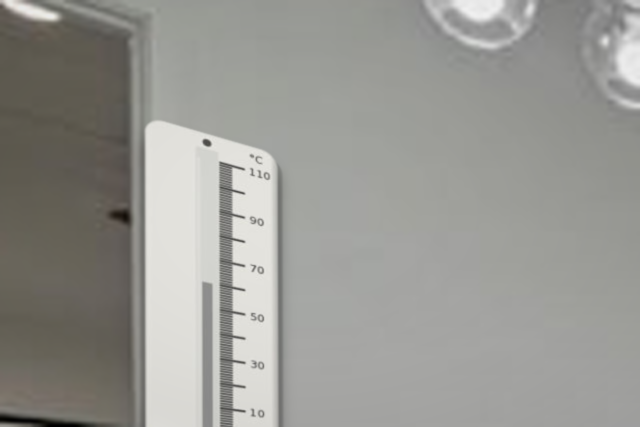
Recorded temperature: 60
